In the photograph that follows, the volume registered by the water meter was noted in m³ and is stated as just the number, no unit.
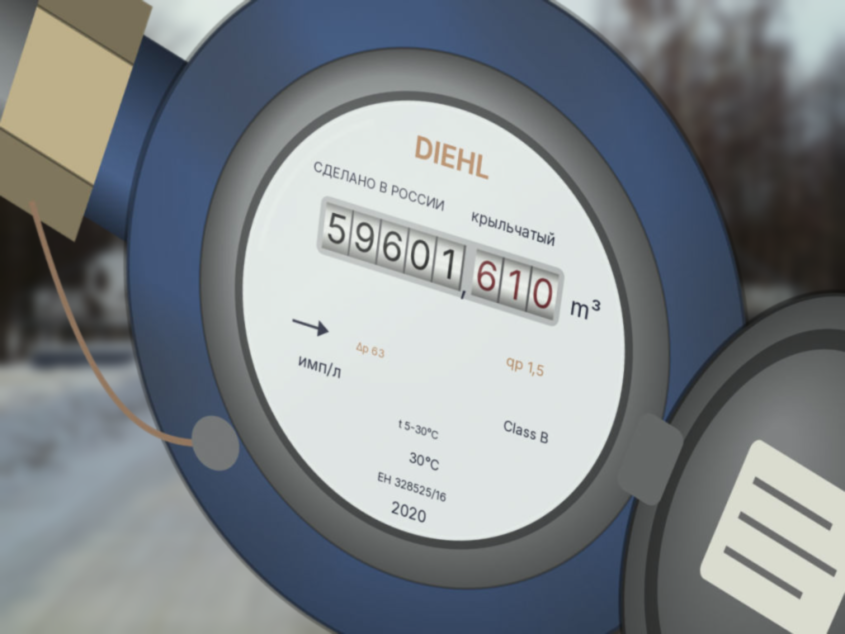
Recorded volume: 59601.610
